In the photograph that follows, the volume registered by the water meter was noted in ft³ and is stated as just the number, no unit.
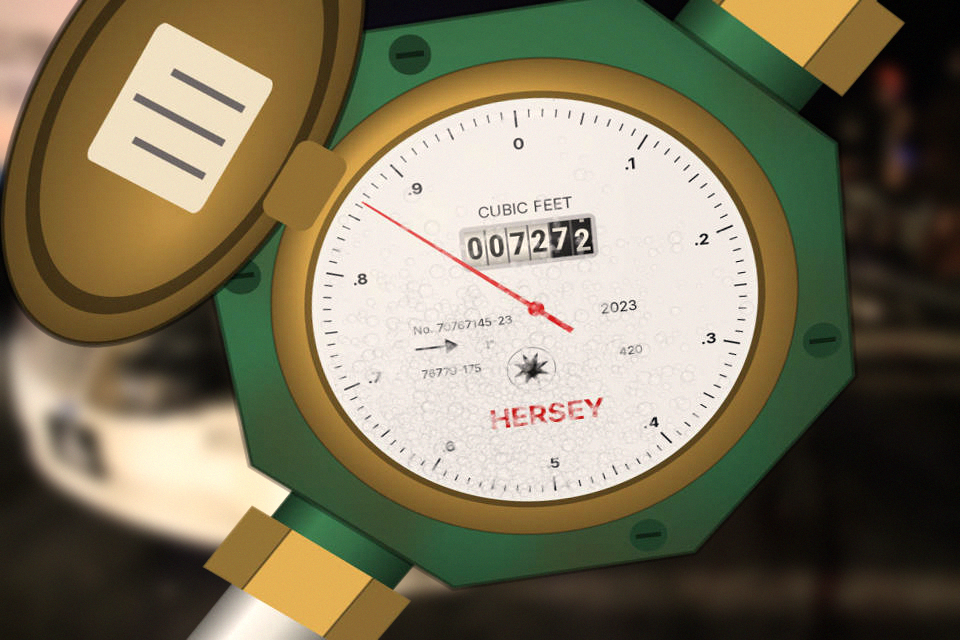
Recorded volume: 7271.86
